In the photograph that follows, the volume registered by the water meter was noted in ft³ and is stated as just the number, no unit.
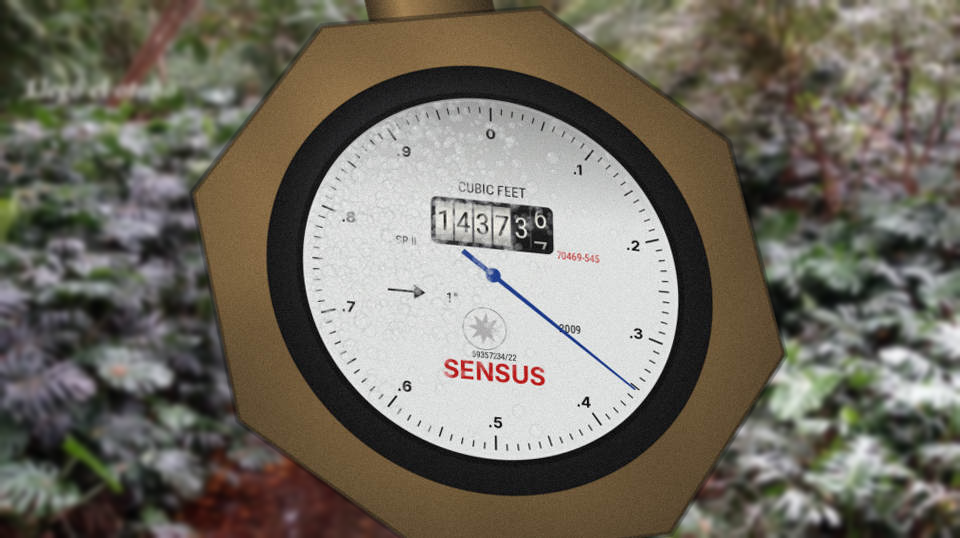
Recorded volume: 143736.35
